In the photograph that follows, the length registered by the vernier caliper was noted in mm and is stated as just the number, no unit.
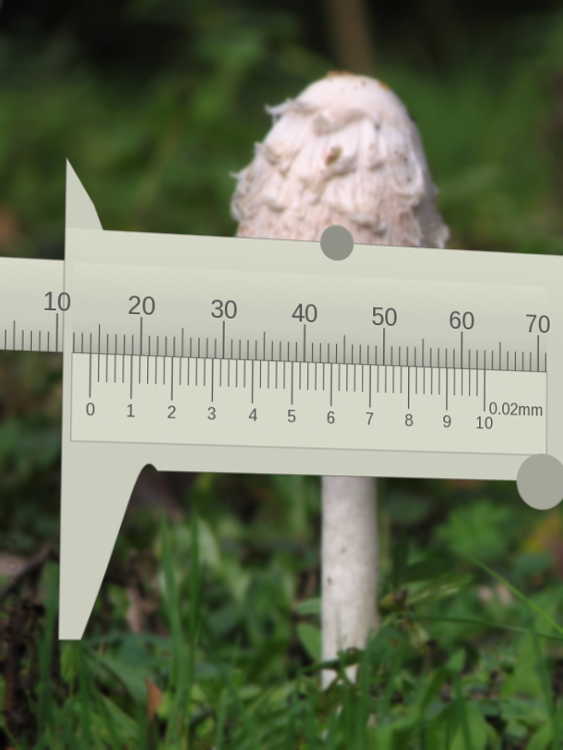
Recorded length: 14.0
